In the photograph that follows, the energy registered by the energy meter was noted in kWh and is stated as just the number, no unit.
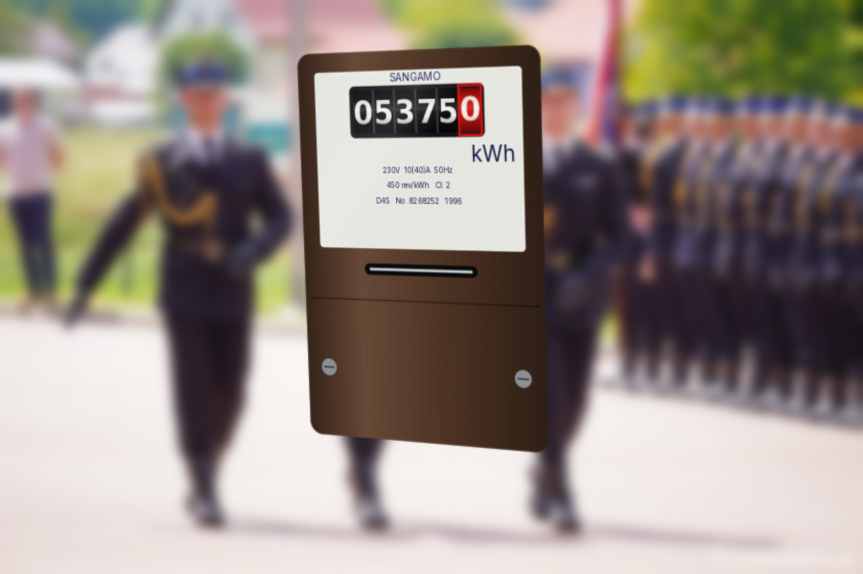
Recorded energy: 5375.0
